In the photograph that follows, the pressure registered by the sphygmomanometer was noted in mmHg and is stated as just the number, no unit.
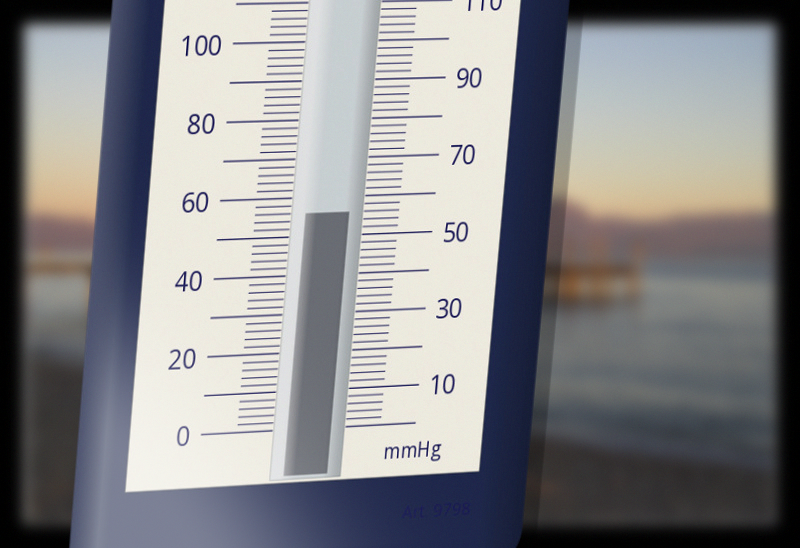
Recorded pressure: 56
